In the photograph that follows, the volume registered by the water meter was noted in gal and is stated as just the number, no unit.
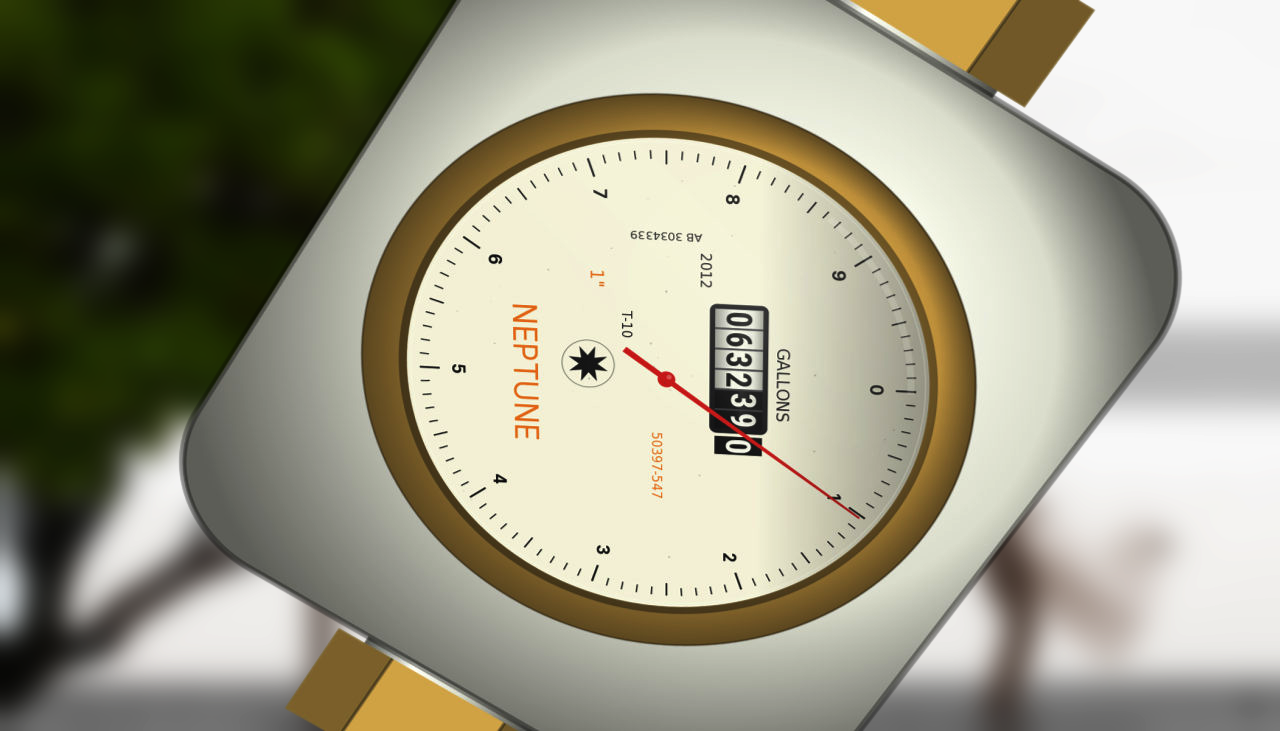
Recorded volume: 632391.0
